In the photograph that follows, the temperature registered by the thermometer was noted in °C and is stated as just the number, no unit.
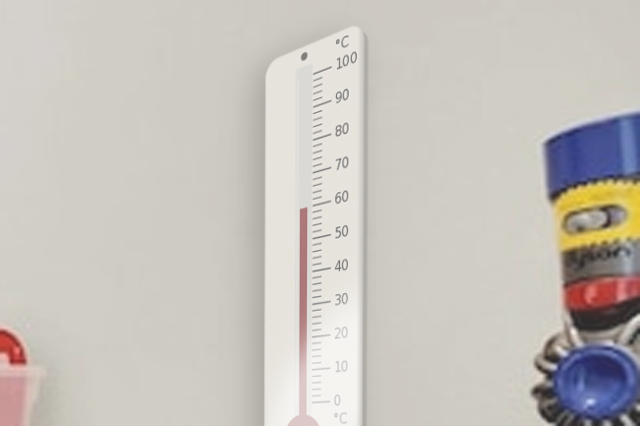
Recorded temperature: 60
